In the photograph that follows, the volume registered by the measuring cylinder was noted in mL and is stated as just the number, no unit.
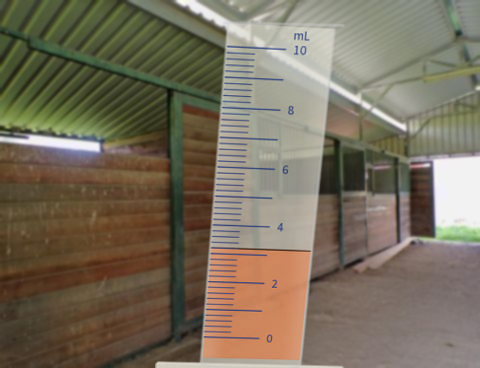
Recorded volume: 3.2
